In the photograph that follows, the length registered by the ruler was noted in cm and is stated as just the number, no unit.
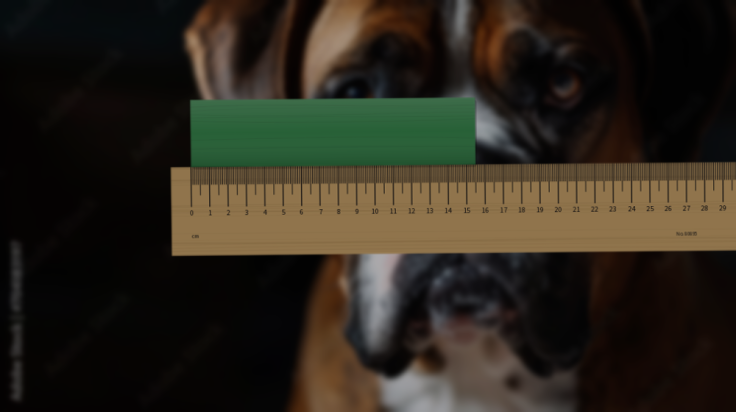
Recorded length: 15.5
